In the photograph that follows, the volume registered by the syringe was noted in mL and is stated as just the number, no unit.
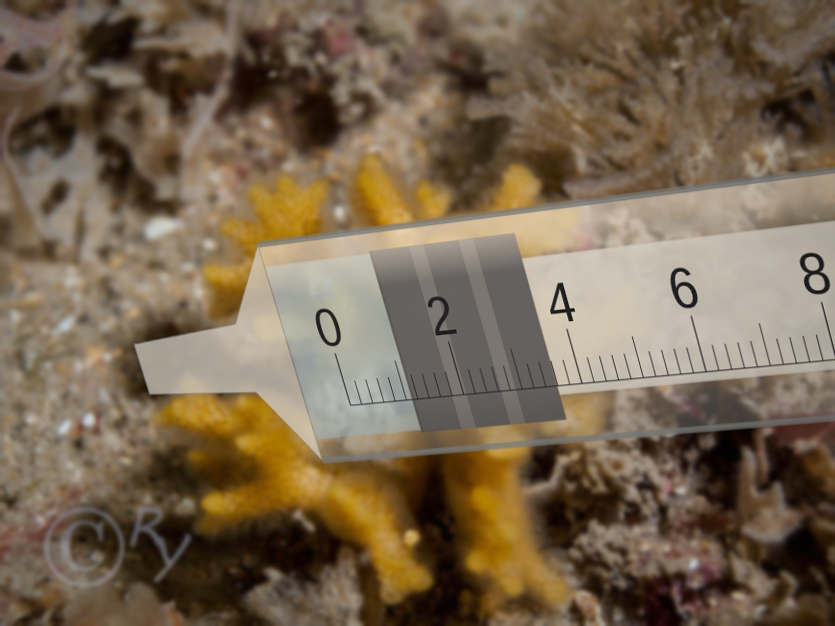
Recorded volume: 1.1
